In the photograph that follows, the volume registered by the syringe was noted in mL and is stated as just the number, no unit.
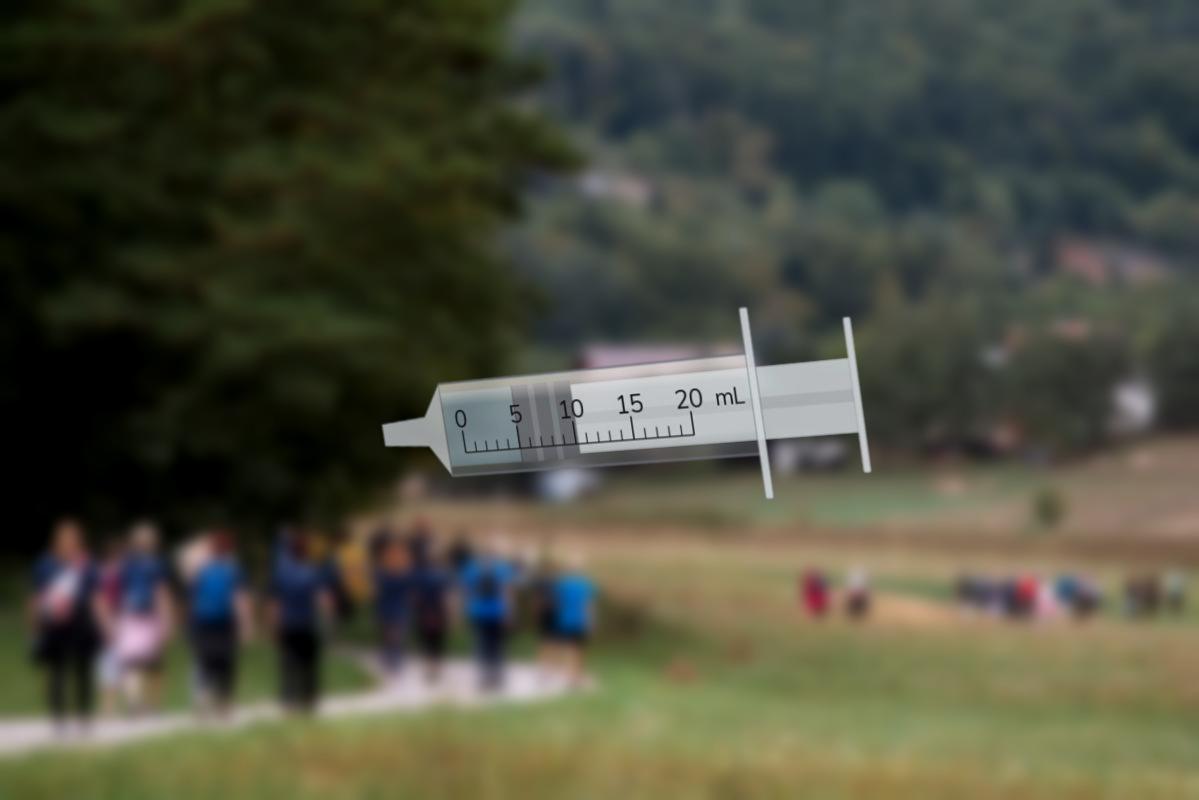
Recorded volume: 5
